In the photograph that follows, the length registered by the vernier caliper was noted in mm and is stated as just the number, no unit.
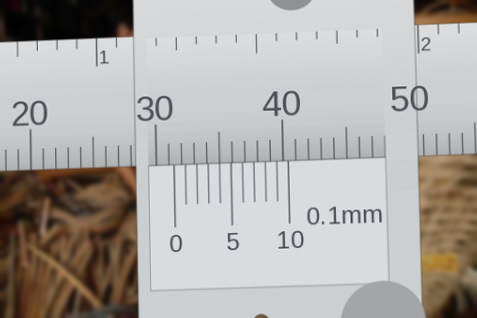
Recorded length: 31.4
